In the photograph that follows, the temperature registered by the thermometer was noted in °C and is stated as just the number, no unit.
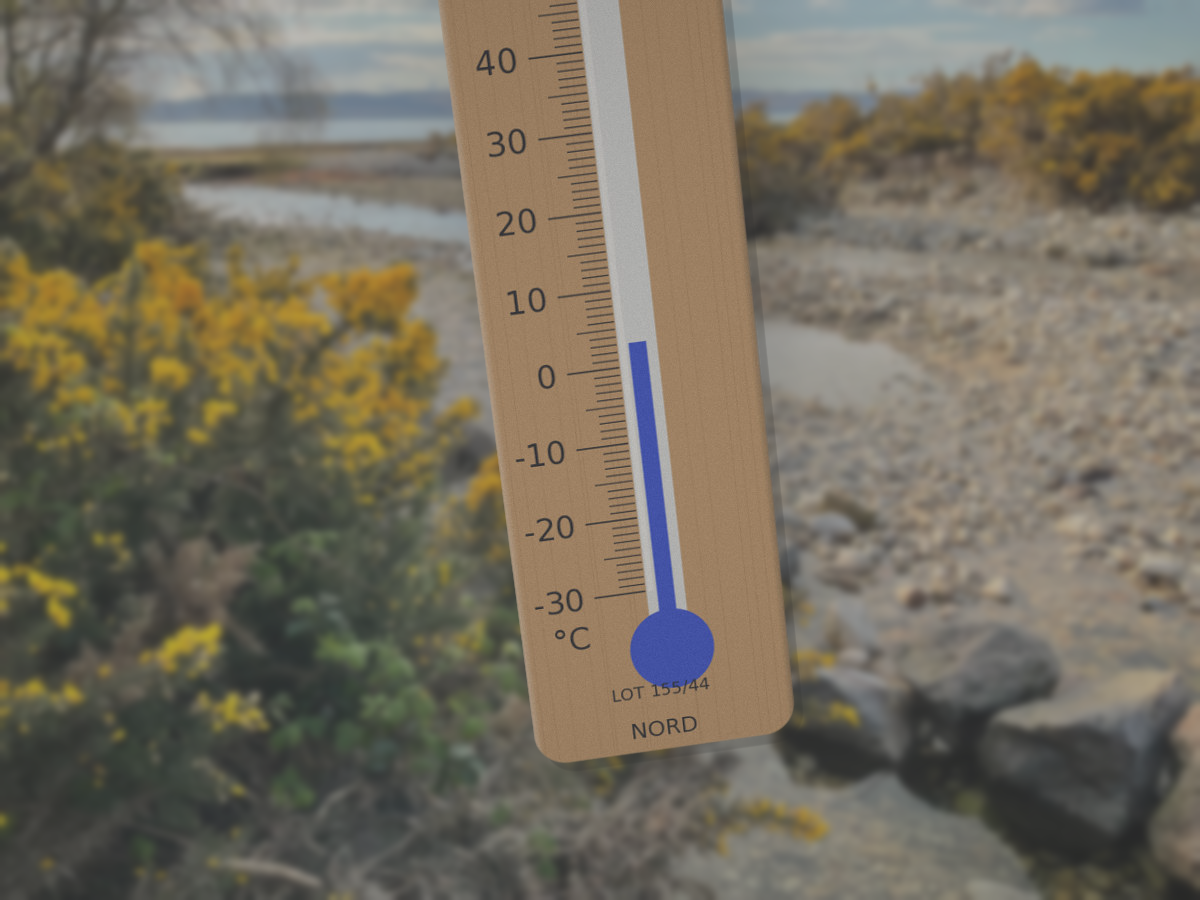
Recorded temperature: 3
